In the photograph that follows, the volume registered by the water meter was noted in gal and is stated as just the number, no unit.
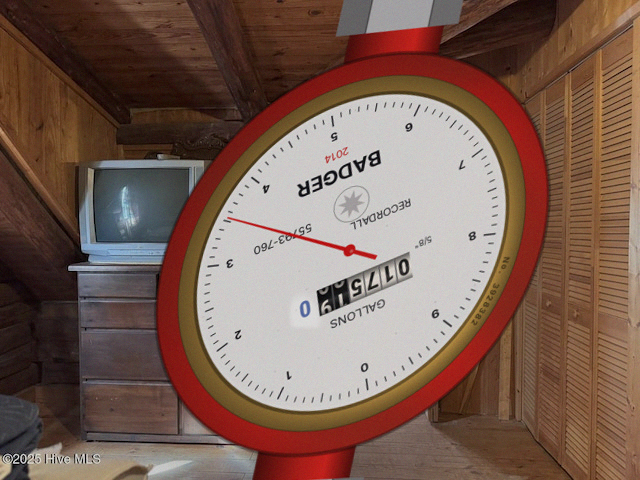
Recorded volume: 175193.5
